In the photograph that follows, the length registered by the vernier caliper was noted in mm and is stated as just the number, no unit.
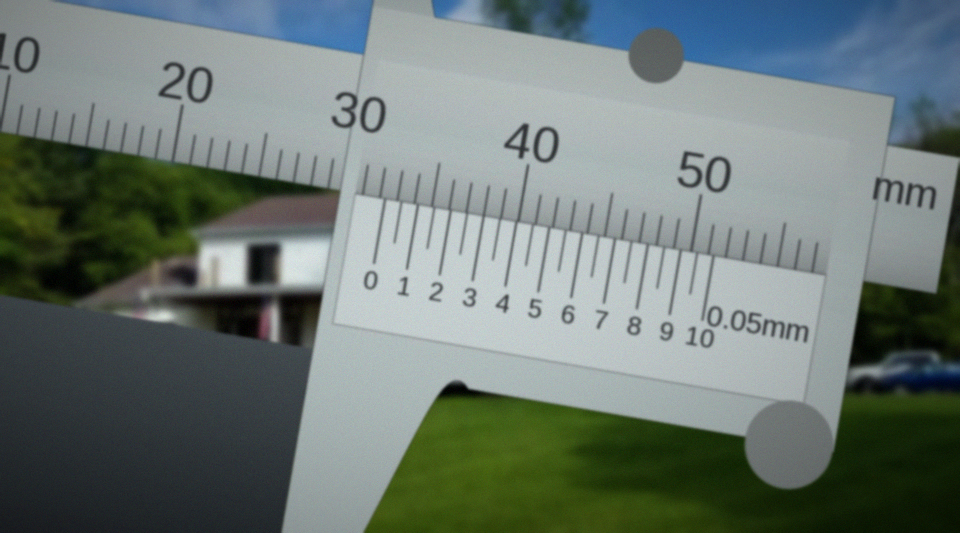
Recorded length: 32.3
